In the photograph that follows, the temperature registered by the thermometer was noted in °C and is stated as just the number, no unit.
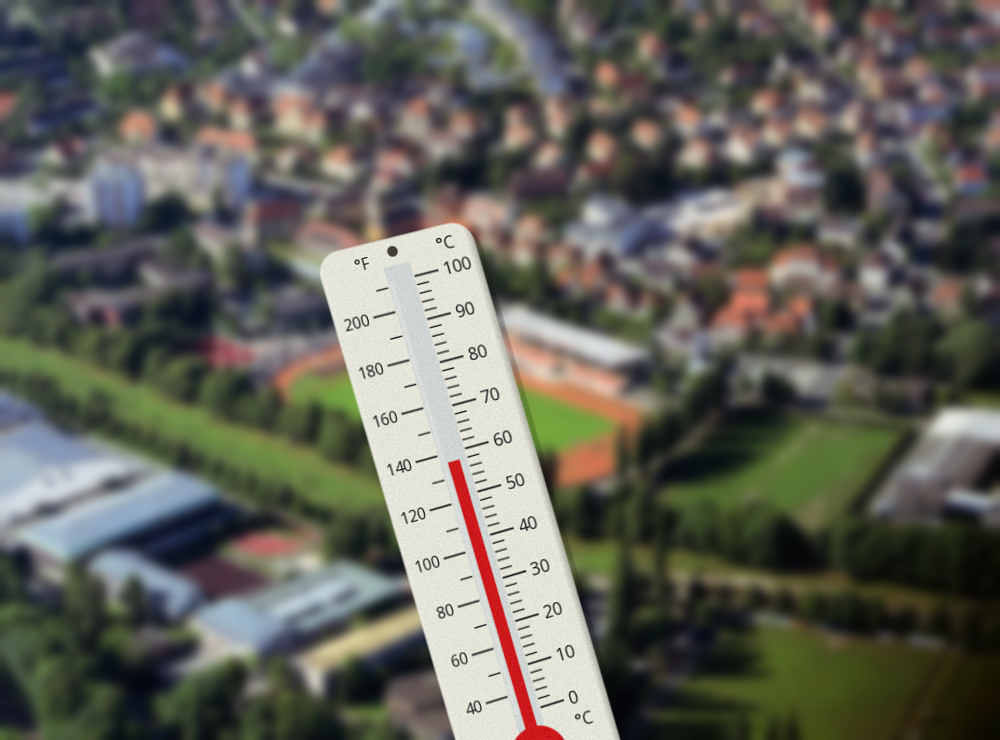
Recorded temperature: 58
